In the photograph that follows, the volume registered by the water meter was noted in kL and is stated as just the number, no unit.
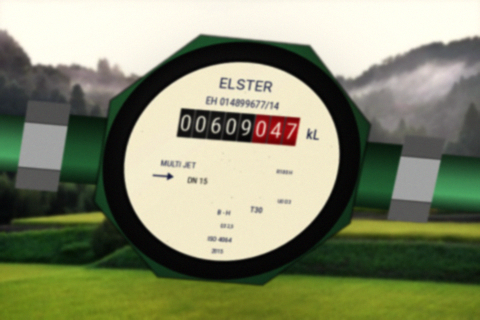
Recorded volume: 609.047
